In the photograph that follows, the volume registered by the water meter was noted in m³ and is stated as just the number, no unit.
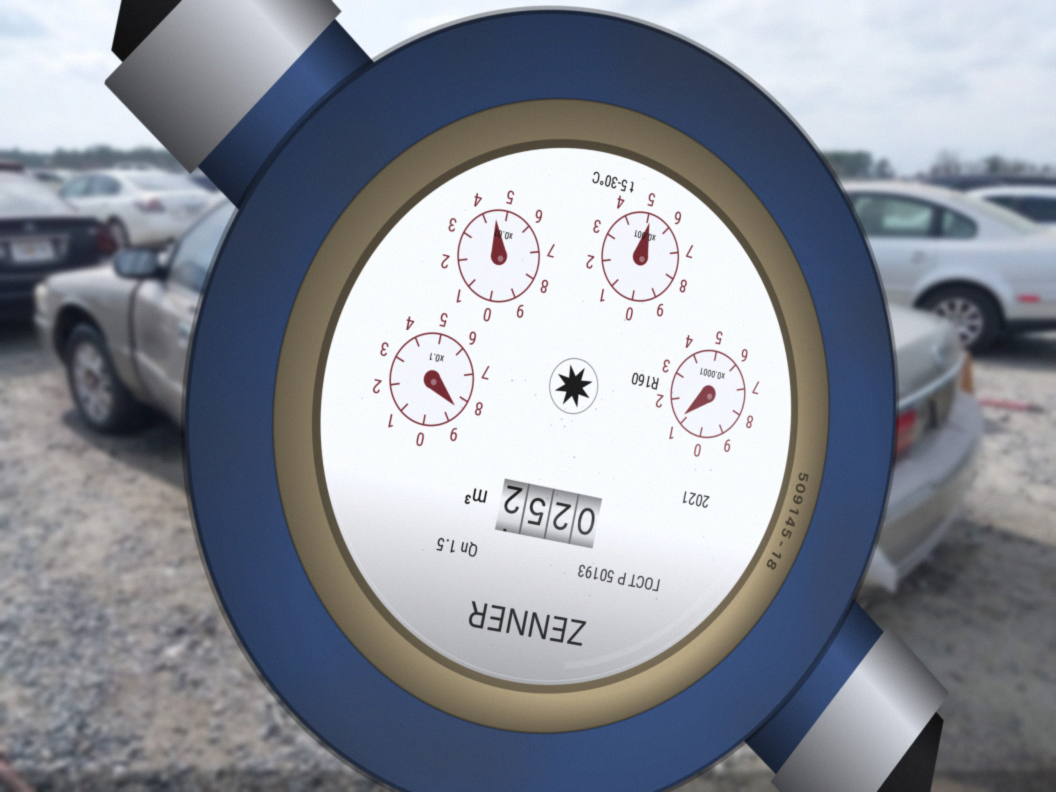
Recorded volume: 251.8451
